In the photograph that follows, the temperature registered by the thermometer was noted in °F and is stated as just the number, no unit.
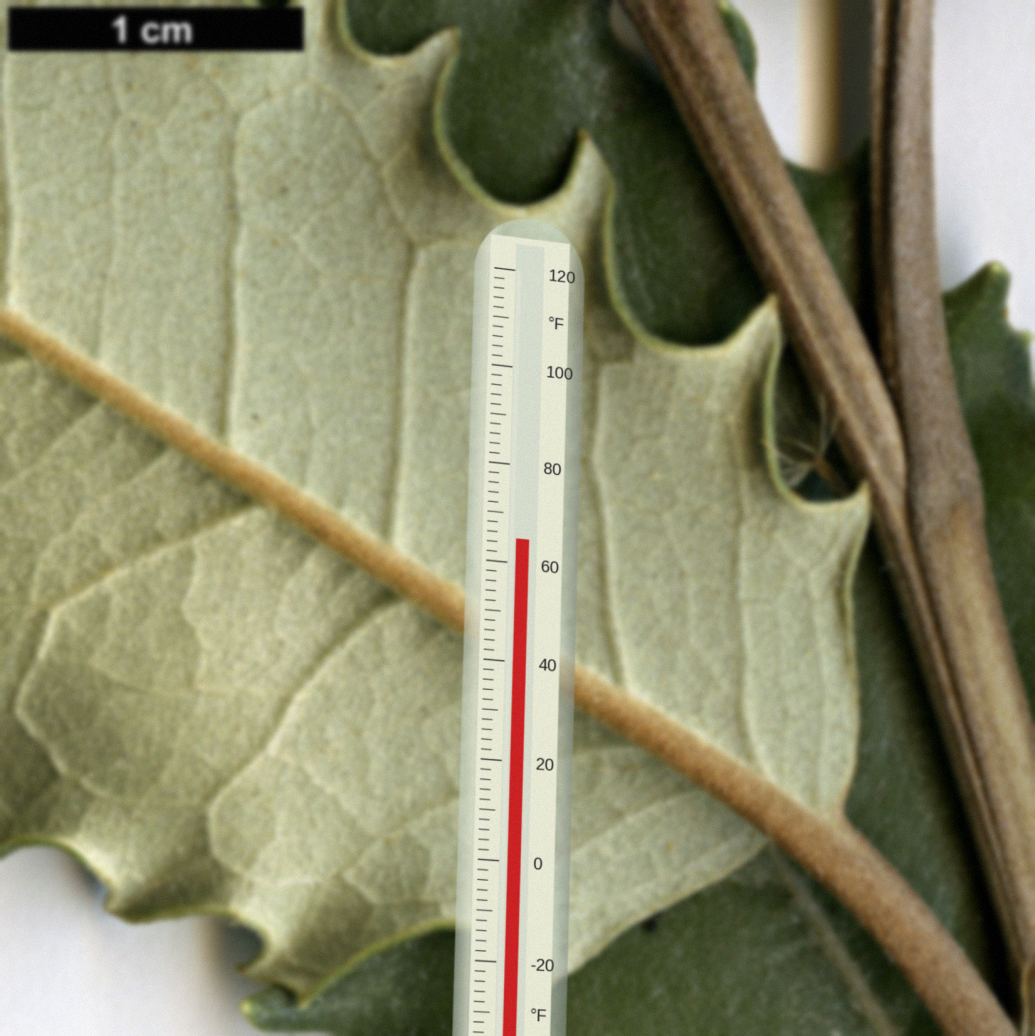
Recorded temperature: 65
